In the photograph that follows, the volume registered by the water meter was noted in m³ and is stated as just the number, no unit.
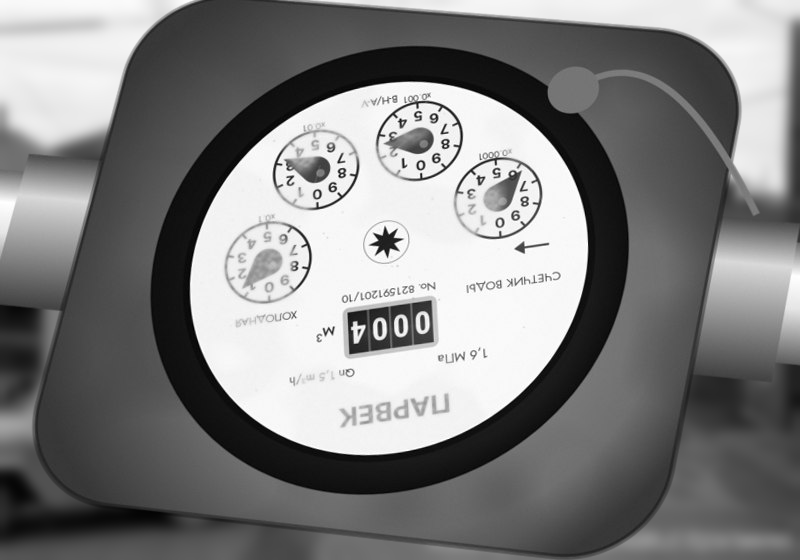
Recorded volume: 4.1326
